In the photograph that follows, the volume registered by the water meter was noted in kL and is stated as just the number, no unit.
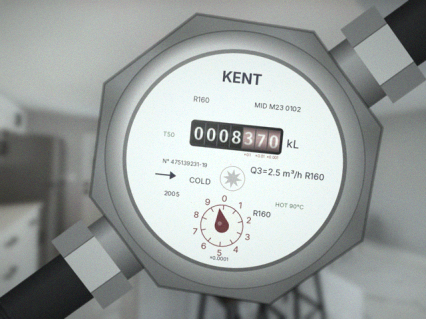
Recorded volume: 8.3699
